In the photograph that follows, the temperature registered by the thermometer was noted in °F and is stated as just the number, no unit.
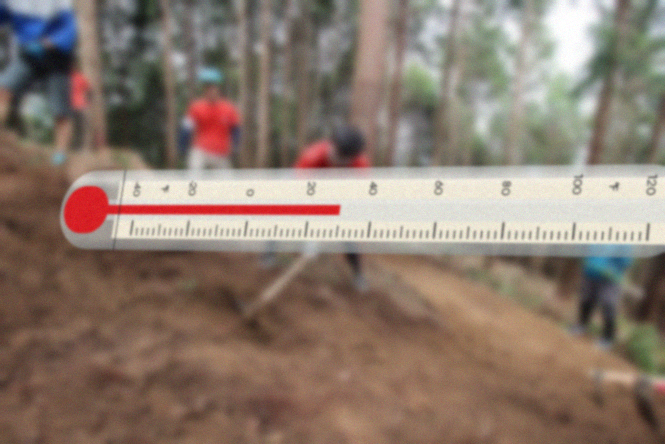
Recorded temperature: 30
